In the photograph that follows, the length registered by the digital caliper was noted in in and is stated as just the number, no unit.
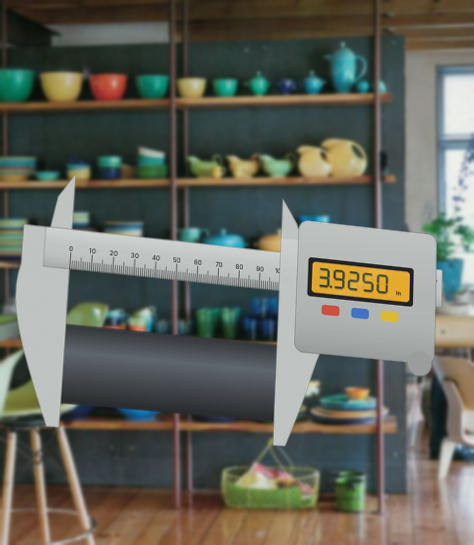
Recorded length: 3.9250
